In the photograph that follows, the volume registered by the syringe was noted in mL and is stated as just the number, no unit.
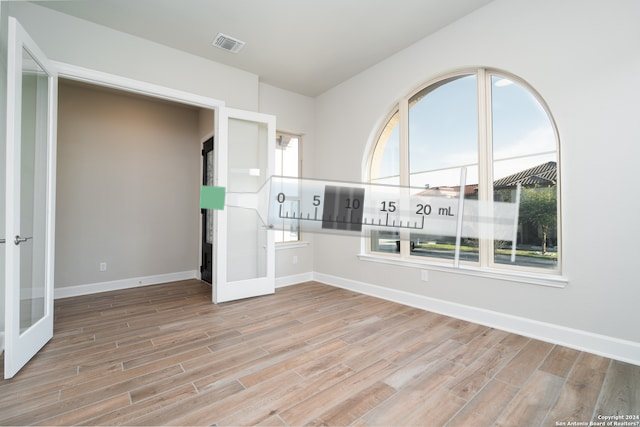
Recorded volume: 6
